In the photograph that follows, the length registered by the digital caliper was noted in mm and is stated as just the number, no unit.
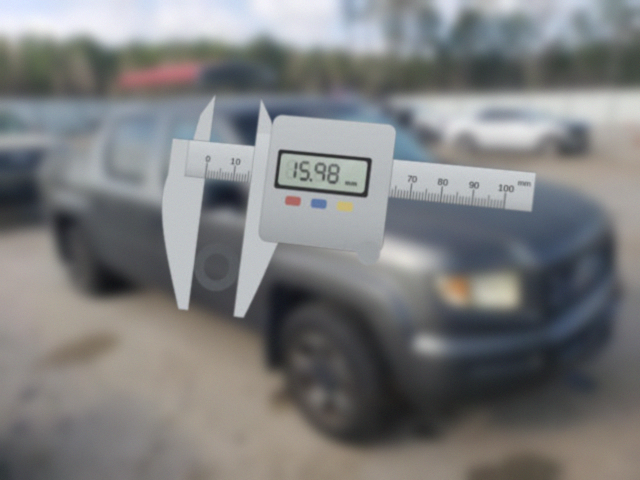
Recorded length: 15.98
